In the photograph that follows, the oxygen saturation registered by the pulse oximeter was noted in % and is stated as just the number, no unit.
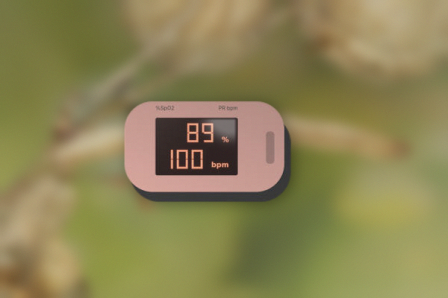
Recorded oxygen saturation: 89
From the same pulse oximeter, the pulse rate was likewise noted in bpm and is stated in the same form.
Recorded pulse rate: 100
